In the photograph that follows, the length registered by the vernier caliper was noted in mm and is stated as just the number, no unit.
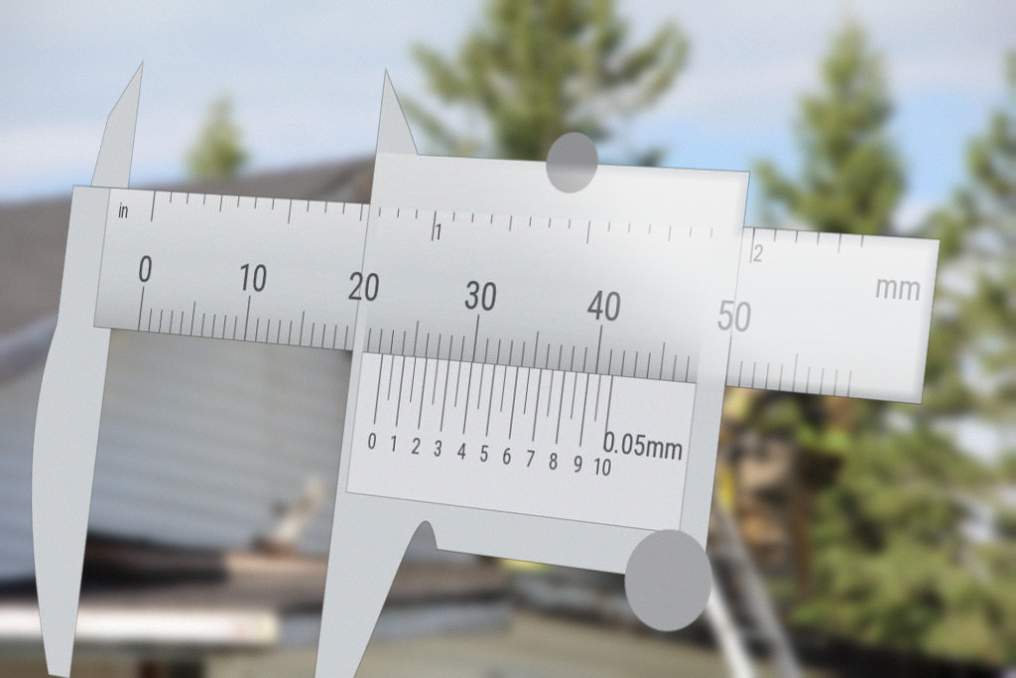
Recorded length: 22.3
